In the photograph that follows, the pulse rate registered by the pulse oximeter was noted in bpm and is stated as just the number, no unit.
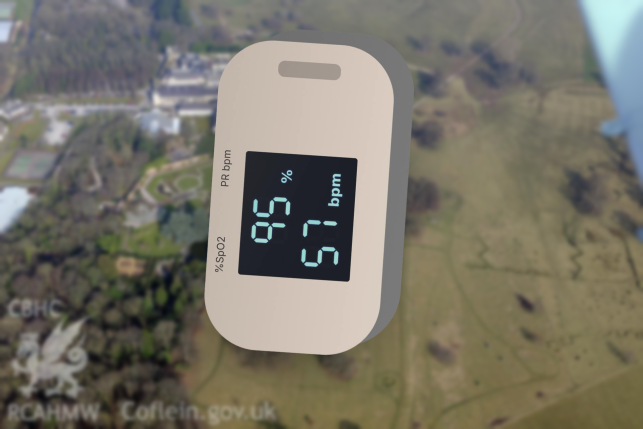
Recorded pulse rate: 57
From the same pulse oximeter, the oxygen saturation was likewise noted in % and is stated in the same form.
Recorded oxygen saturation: 95
